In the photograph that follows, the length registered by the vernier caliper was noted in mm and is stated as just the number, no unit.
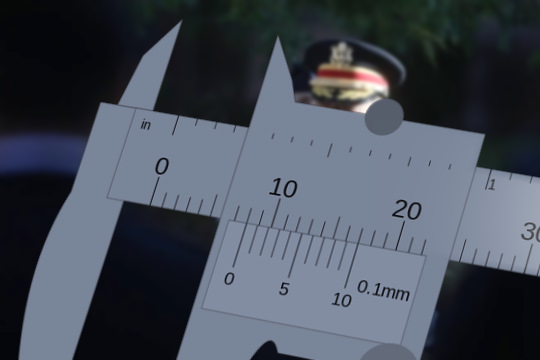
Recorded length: 8.0
